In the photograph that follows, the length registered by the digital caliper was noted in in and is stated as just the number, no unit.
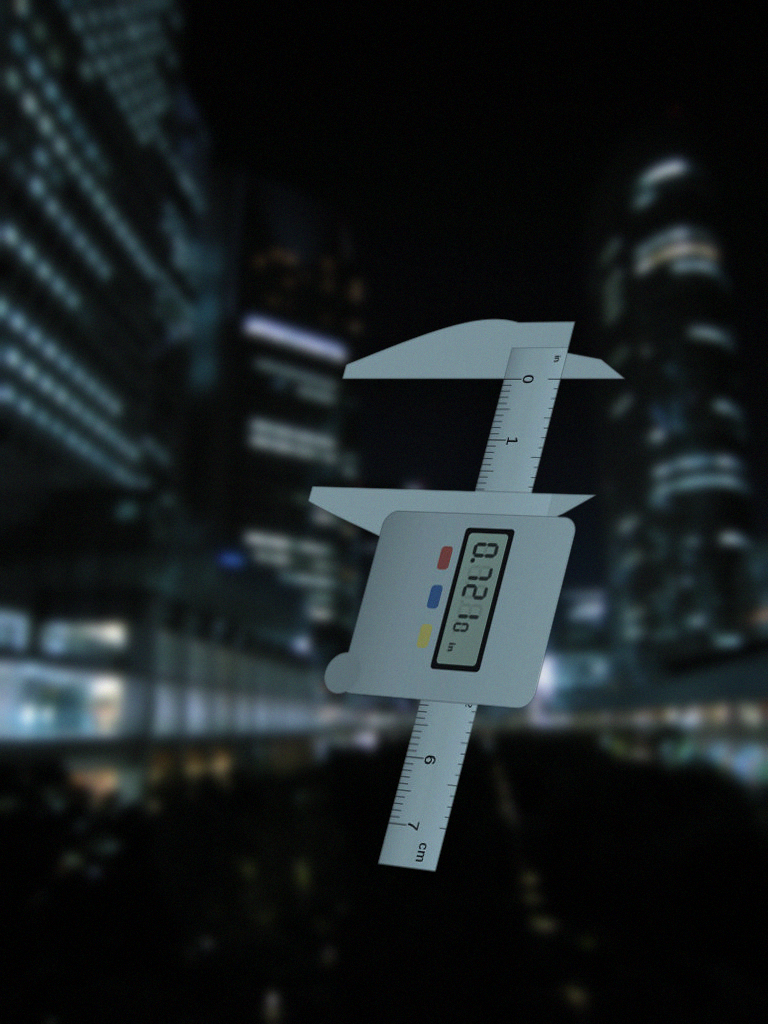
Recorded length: 0.7210
